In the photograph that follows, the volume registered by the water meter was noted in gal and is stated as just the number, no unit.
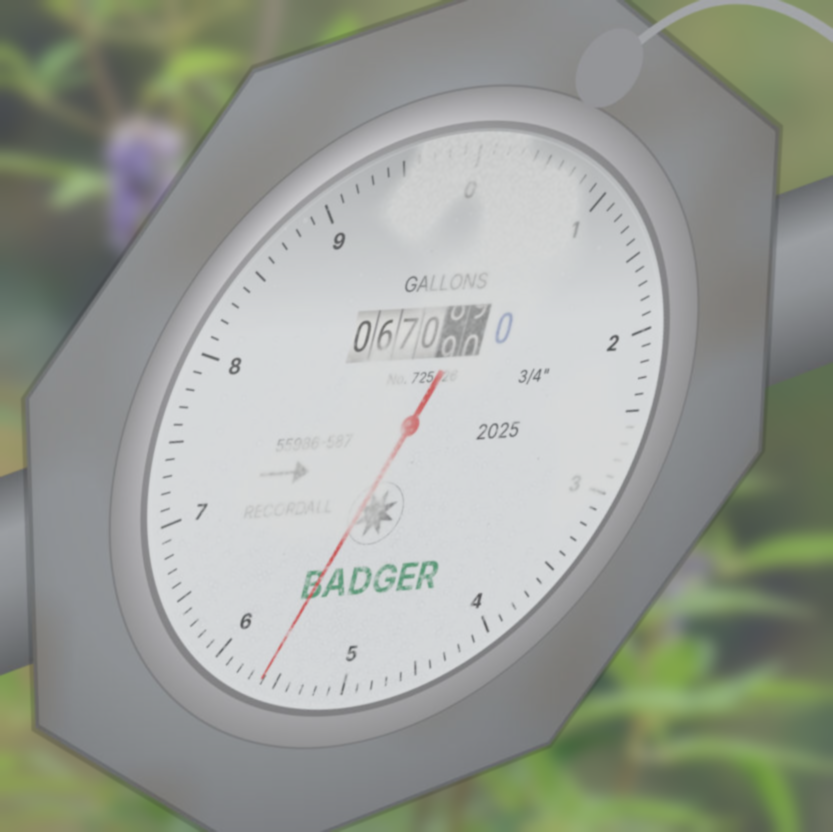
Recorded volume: 670895.6
